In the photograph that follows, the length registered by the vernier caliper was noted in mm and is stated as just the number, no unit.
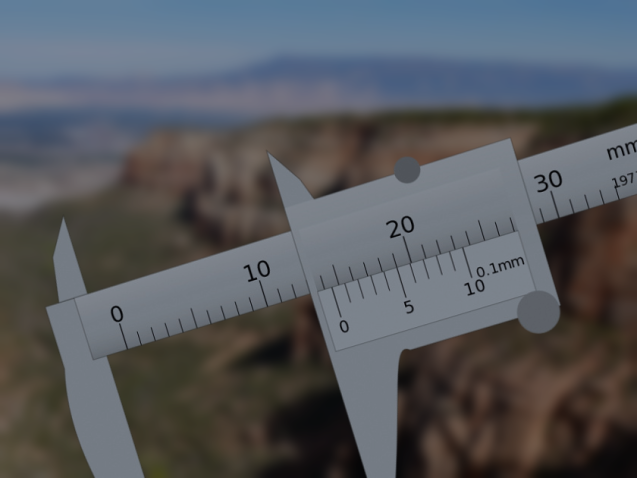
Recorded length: 14.5
